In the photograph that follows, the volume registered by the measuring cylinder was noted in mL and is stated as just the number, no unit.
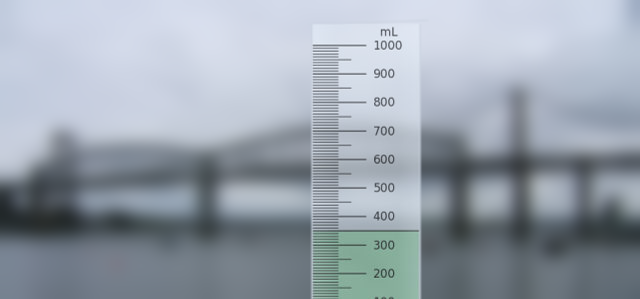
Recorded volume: 350
